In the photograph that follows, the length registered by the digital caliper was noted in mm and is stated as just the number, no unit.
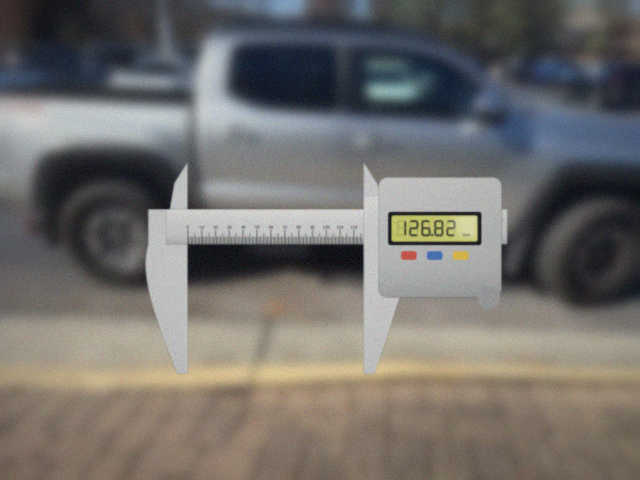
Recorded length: 126.82
